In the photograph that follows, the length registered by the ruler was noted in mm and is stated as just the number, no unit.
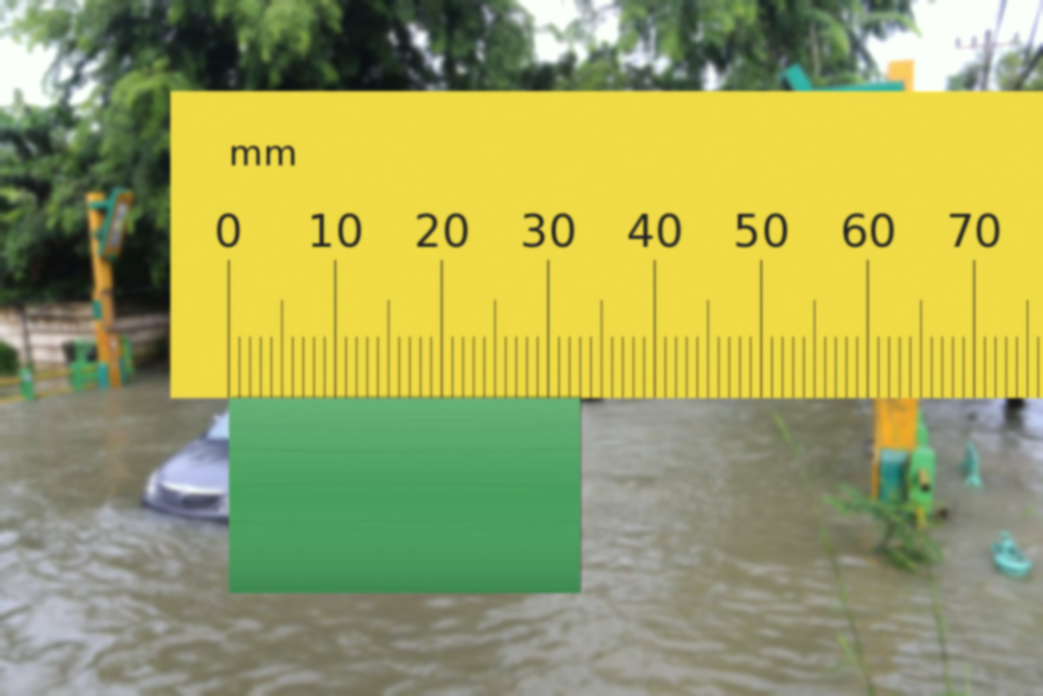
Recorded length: 33
